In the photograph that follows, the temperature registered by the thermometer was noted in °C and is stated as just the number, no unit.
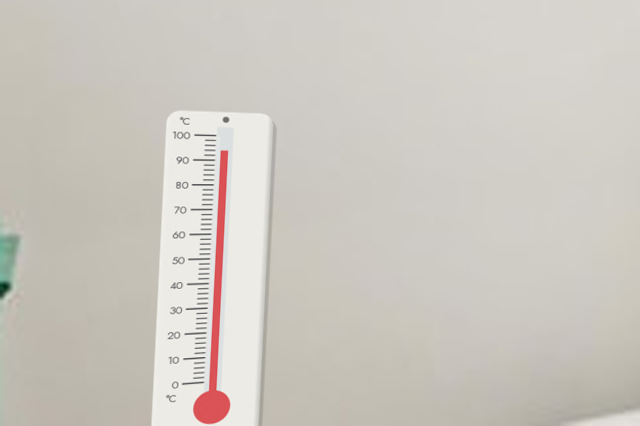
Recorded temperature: 94
